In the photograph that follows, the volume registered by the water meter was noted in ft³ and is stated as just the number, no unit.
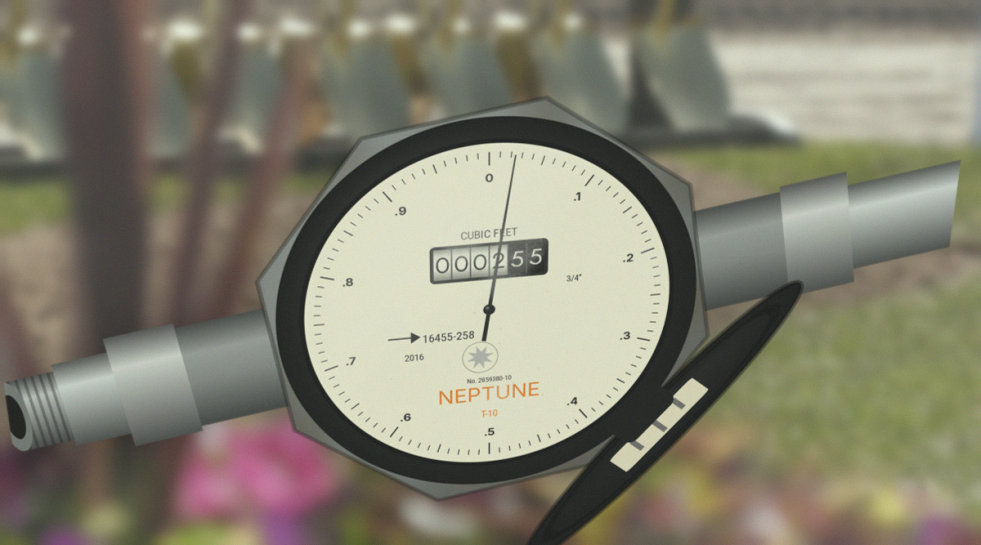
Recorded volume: 255.02
